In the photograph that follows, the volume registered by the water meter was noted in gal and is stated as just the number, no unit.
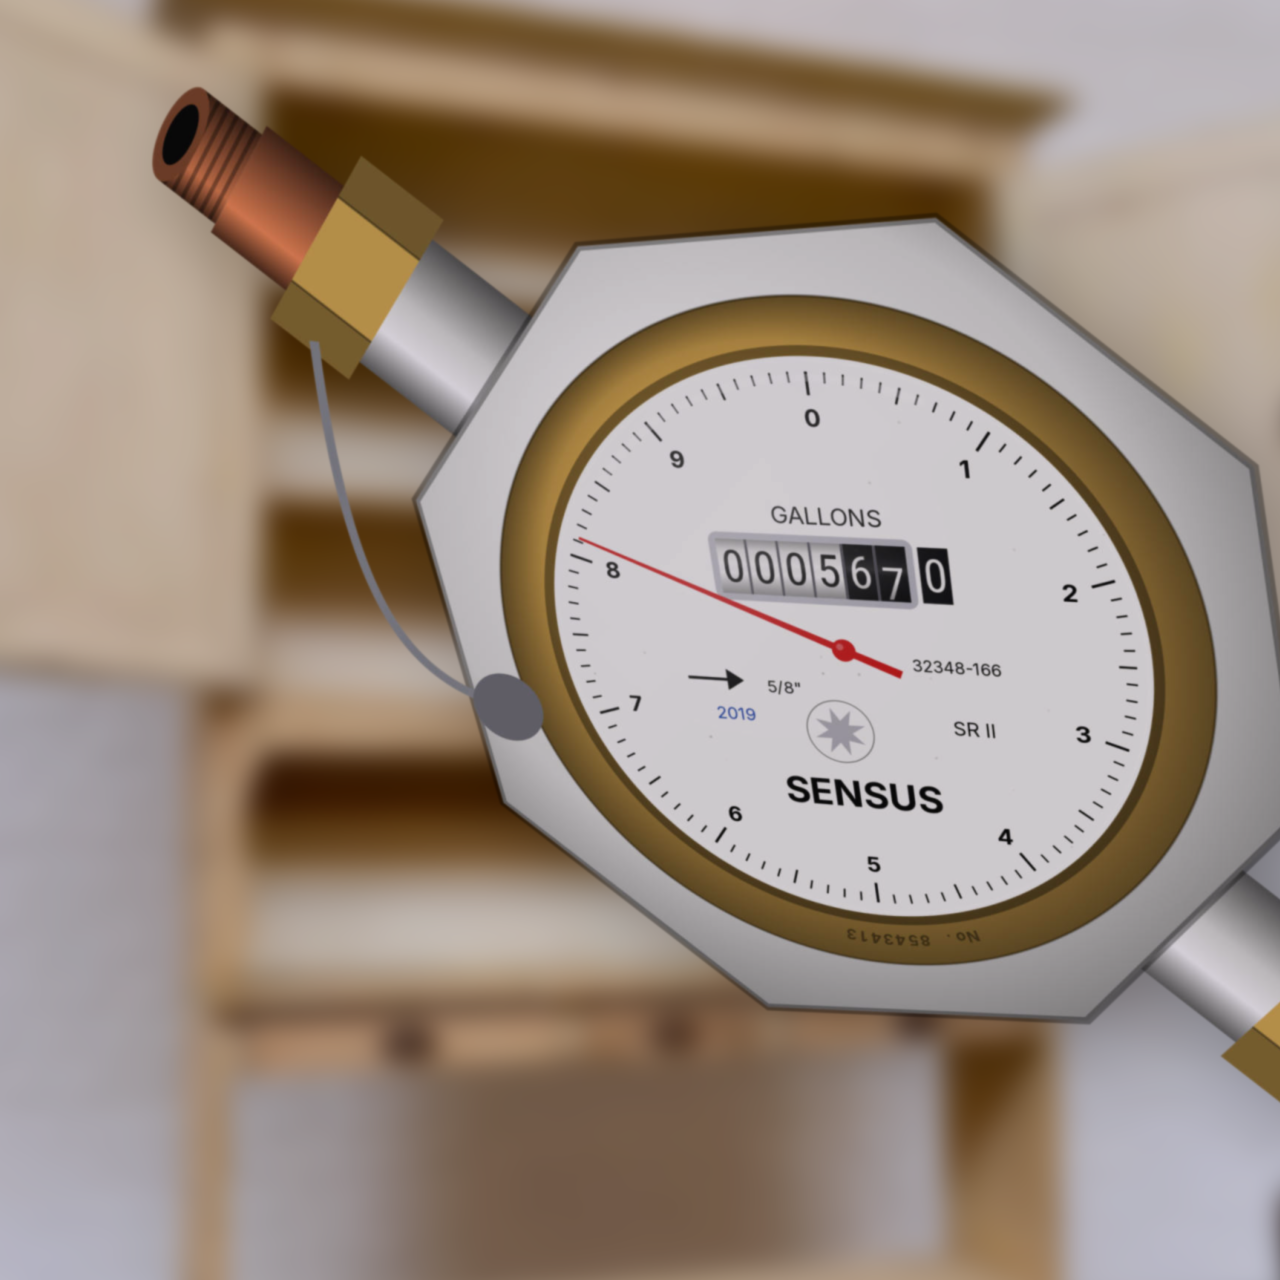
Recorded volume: 5668.1
